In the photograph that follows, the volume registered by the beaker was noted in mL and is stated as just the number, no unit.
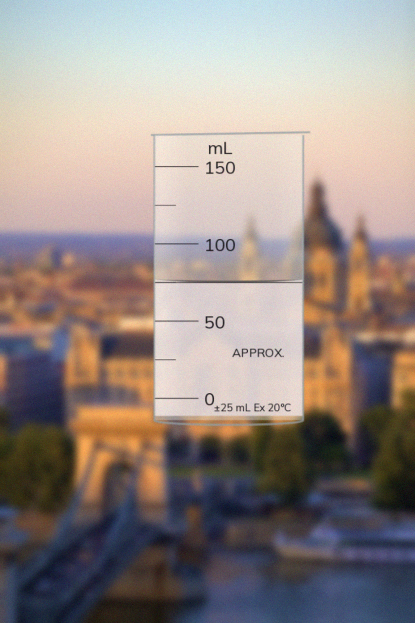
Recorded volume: 75
